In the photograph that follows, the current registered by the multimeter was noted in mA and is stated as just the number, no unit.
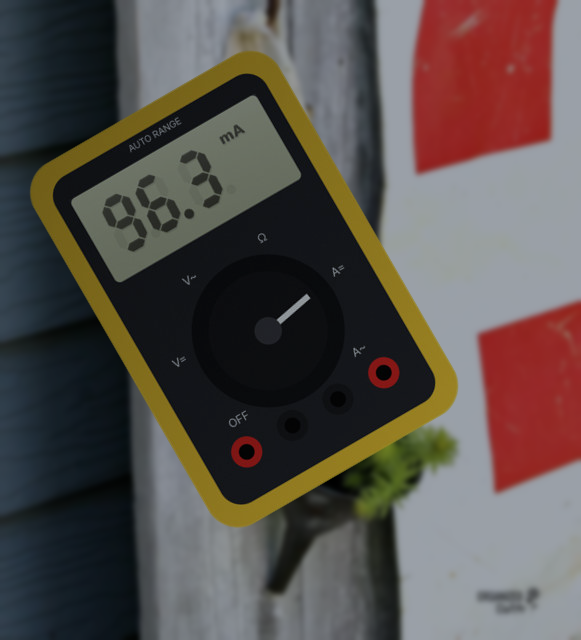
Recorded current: 96.3
